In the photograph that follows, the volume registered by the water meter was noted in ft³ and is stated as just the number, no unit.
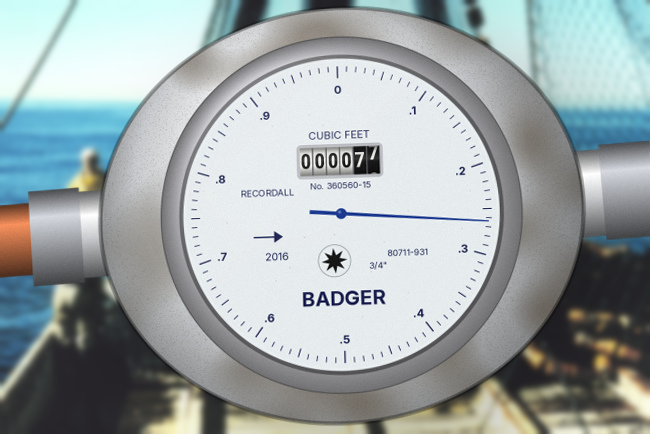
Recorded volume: 77.26
